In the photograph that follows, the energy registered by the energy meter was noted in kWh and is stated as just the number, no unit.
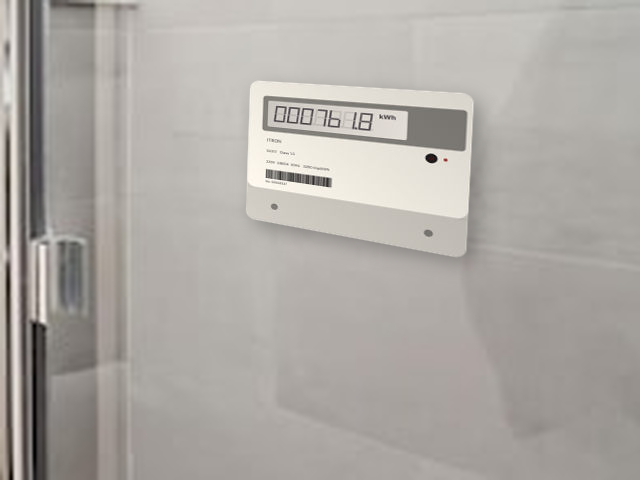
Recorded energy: 761.8
